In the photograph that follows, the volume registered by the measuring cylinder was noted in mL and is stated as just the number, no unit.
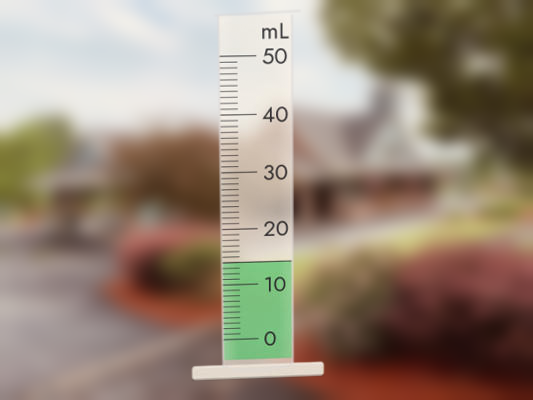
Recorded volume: 14
